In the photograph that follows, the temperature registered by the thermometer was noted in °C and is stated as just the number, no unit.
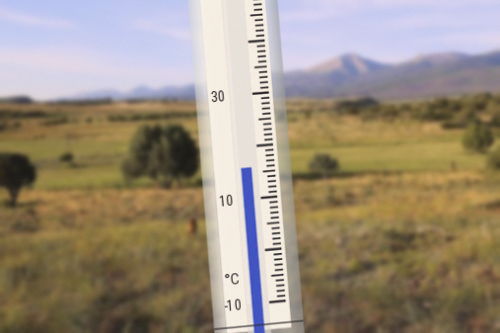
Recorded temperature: 16
